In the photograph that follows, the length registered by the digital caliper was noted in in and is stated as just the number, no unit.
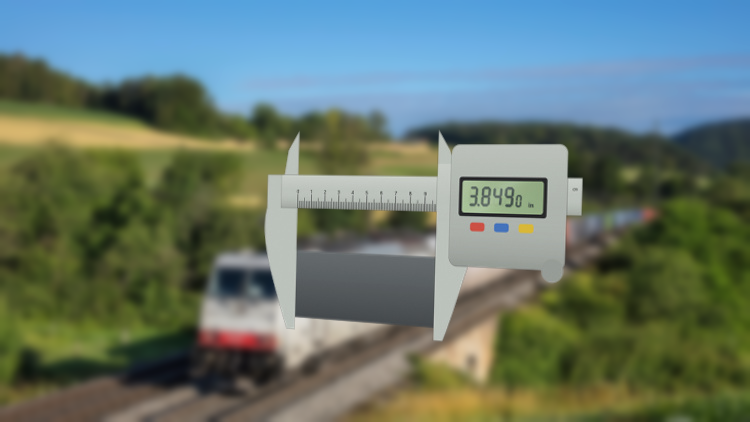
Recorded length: 3.8490
